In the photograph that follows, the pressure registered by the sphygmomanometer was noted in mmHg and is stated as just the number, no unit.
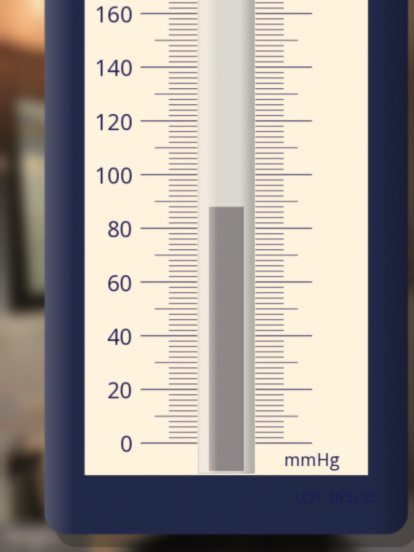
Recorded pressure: 88
